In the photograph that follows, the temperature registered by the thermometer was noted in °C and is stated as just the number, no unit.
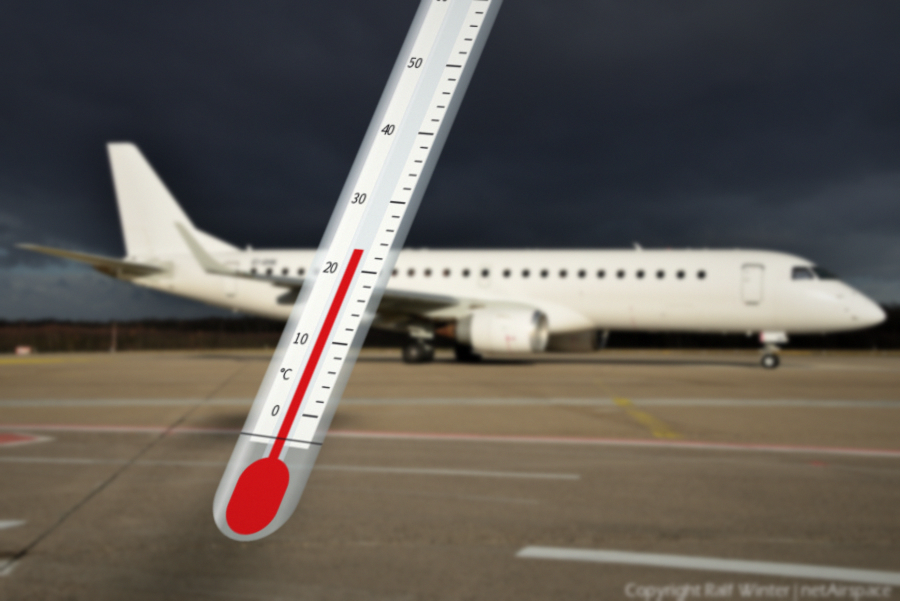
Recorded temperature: 23
